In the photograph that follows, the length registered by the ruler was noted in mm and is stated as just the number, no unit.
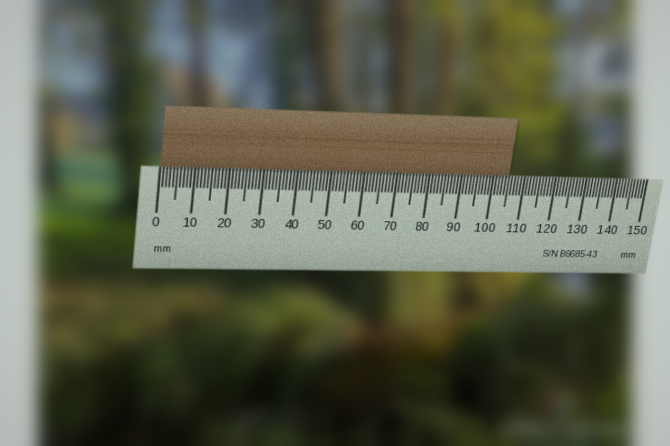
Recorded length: 105
